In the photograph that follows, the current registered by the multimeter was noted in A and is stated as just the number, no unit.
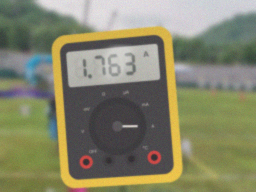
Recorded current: 1.763
